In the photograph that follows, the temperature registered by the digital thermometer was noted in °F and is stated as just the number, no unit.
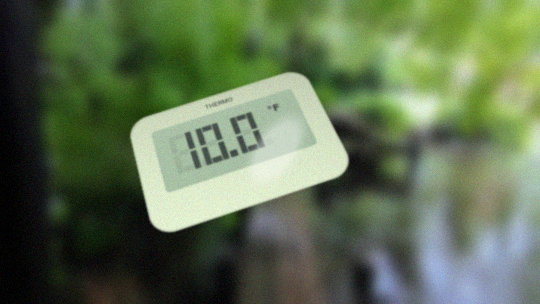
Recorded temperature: 10.0
